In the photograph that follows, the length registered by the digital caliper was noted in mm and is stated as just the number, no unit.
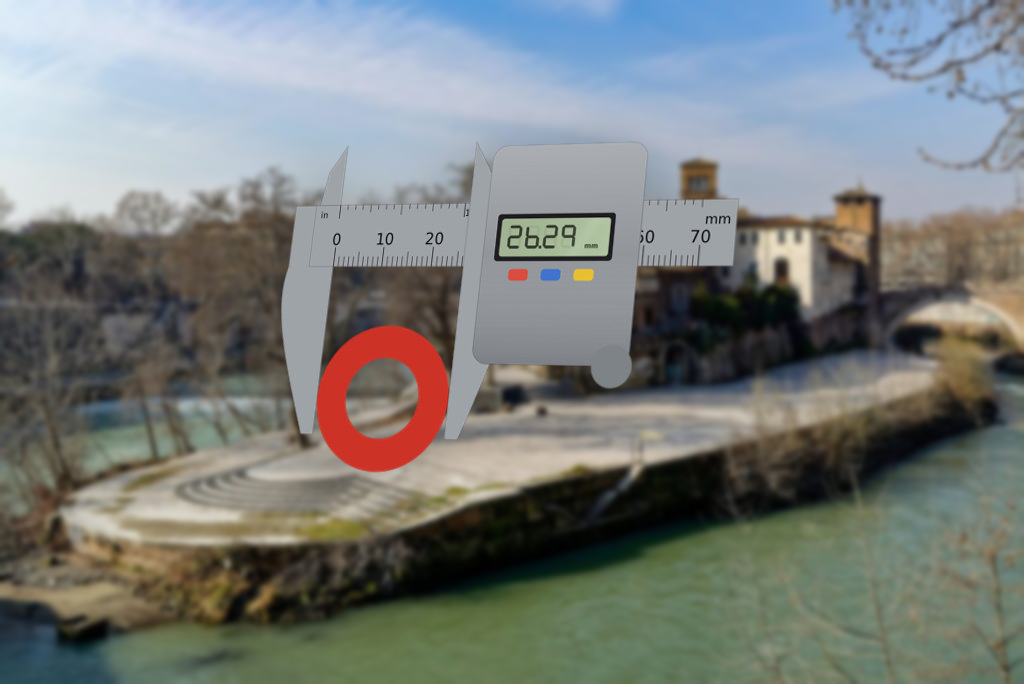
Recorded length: 26.29
